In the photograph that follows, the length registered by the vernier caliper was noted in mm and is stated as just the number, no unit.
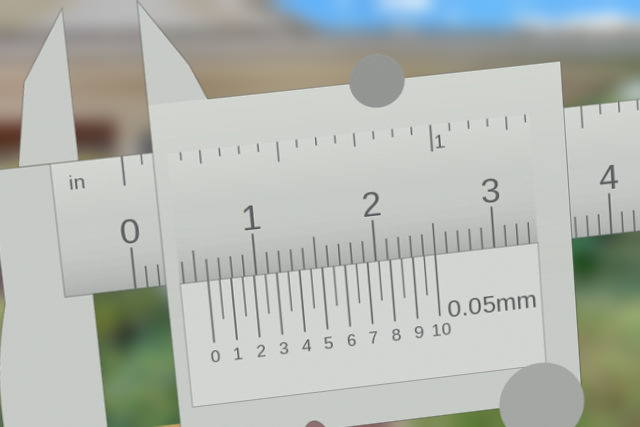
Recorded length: 6.0
